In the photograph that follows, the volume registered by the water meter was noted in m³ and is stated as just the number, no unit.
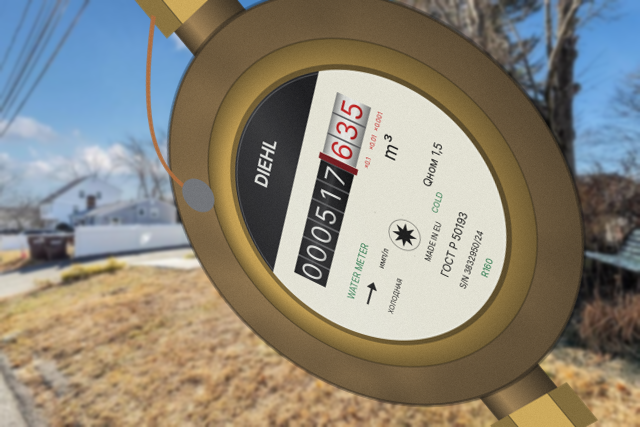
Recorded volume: 517.635
